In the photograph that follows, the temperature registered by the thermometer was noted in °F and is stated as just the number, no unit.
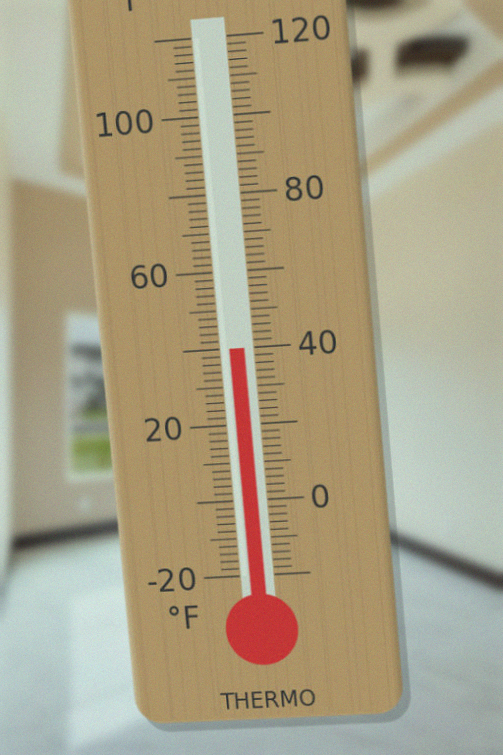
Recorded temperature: 40
